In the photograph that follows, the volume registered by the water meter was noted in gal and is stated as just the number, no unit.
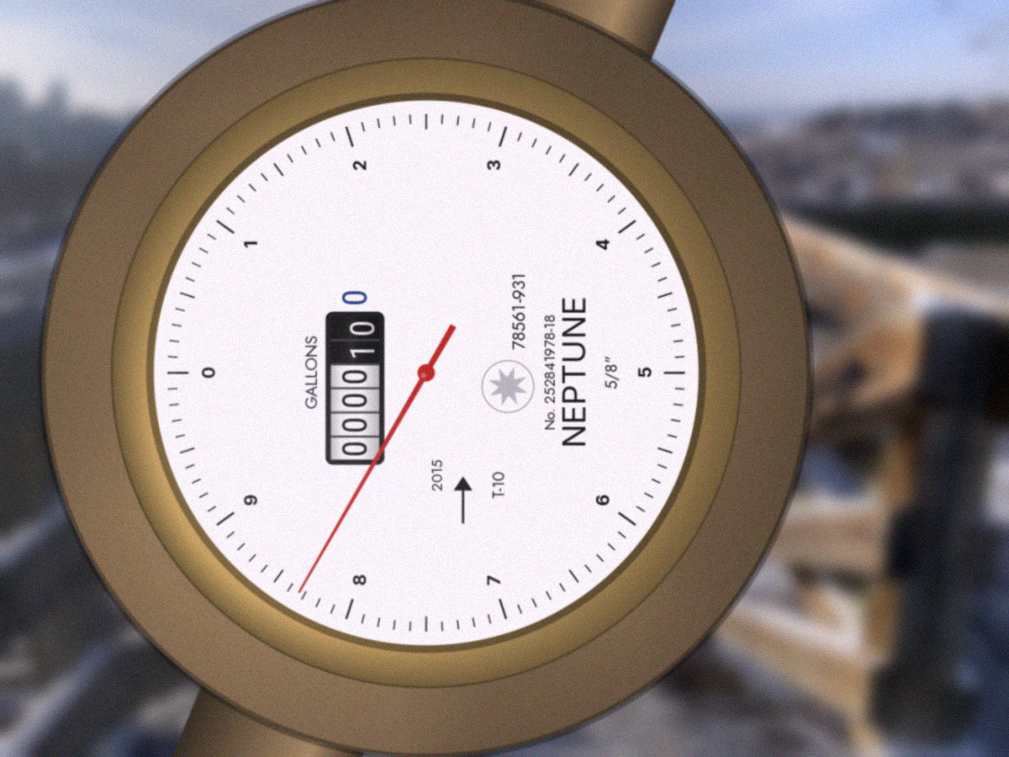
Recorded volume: 98.3
